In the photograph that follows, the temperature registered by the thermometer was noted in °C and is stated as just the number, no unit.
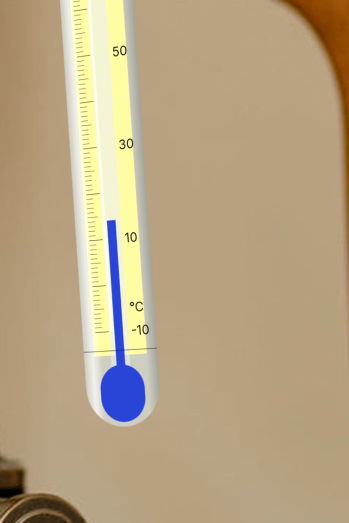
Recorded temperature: 14
